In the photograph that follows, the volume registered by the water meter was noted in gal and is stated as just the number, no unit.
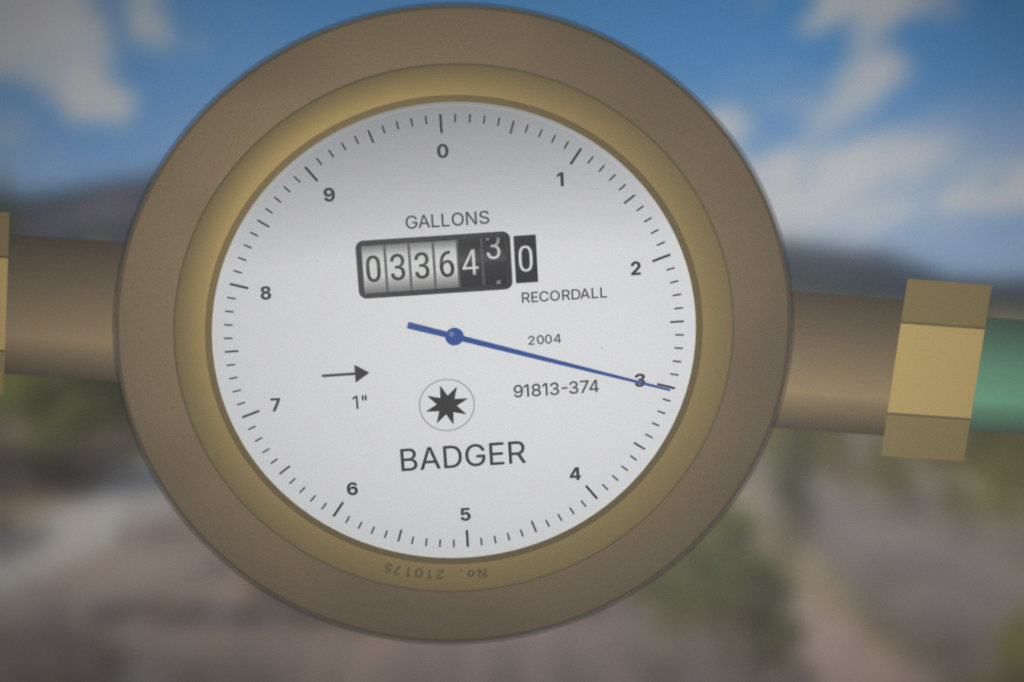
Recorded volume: 336433.0
